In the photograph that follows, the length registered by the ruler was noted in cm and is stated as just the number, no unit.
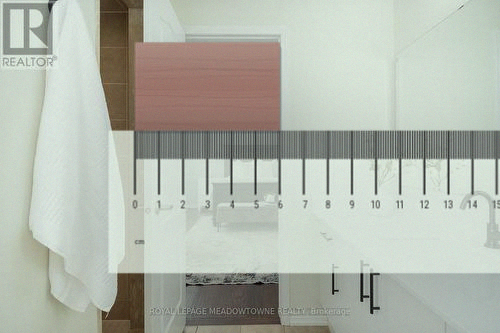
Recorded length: 6
